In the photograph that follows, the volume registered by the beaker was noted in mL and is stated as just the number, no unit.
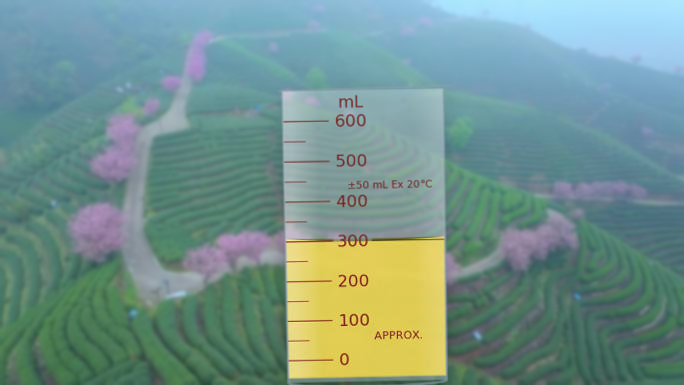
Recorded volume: 300
